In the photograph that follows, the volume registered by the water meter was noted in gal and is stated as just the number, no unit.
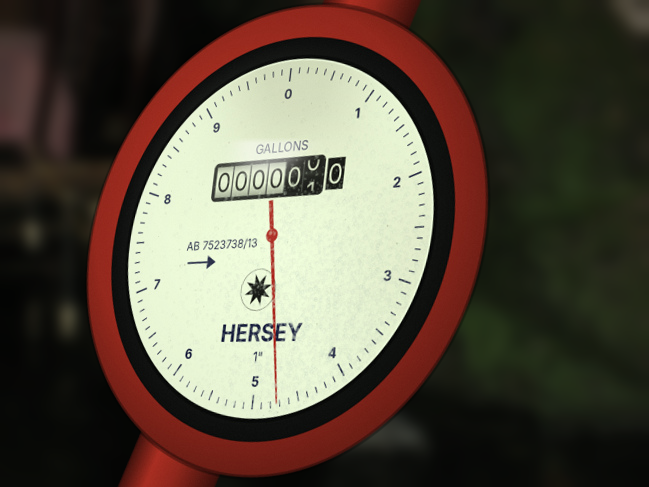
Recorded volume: 4.7
